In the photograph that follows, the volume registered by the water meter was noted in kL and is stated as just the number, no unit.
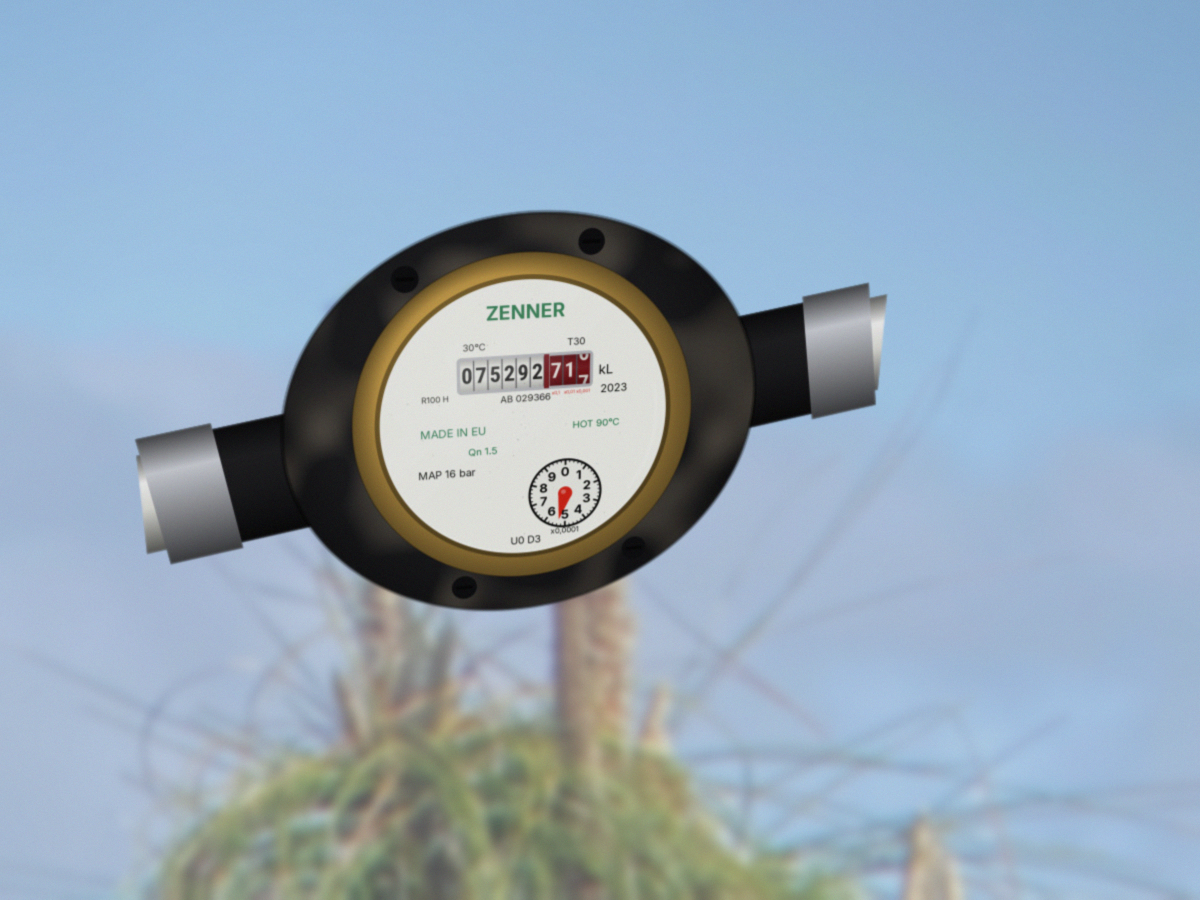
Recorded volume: 75292.7165
